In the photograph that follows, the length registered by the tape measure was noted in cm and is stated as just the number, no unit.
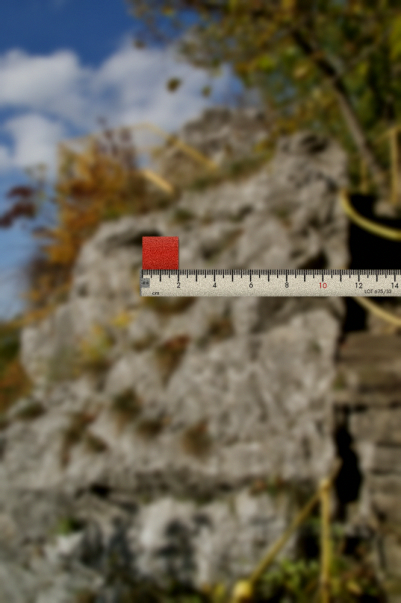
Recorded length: 2
